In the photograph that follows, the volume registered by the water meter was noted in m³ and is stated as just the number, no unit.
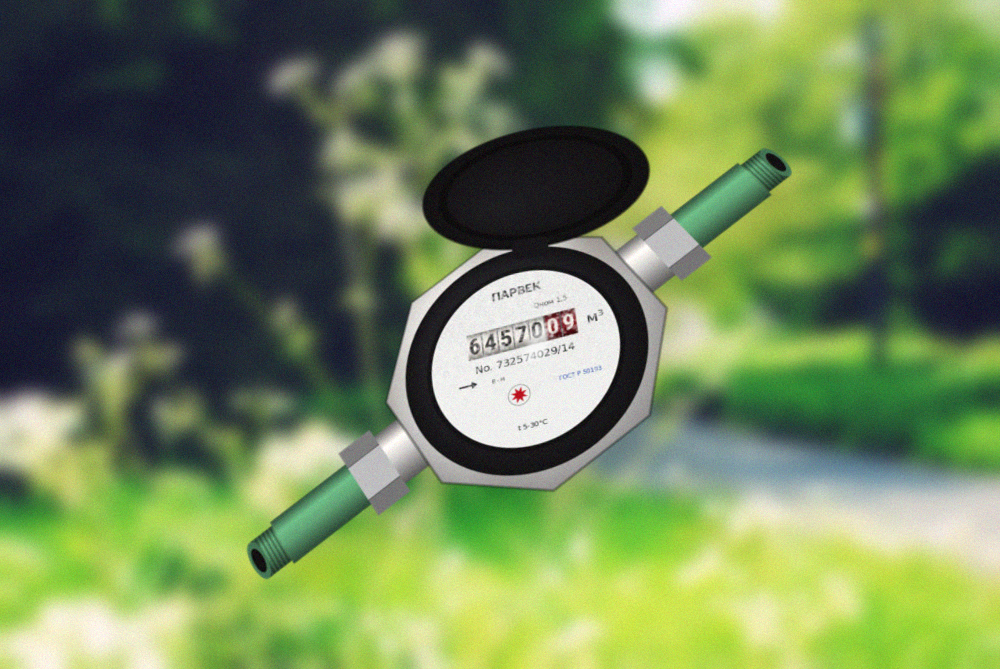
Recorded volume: 64570.09
